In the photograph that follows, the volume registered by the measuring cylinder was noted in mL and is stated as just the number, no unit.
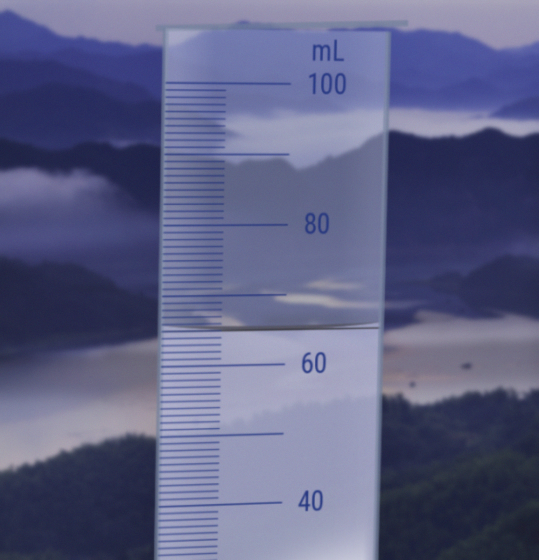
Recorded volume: 65
